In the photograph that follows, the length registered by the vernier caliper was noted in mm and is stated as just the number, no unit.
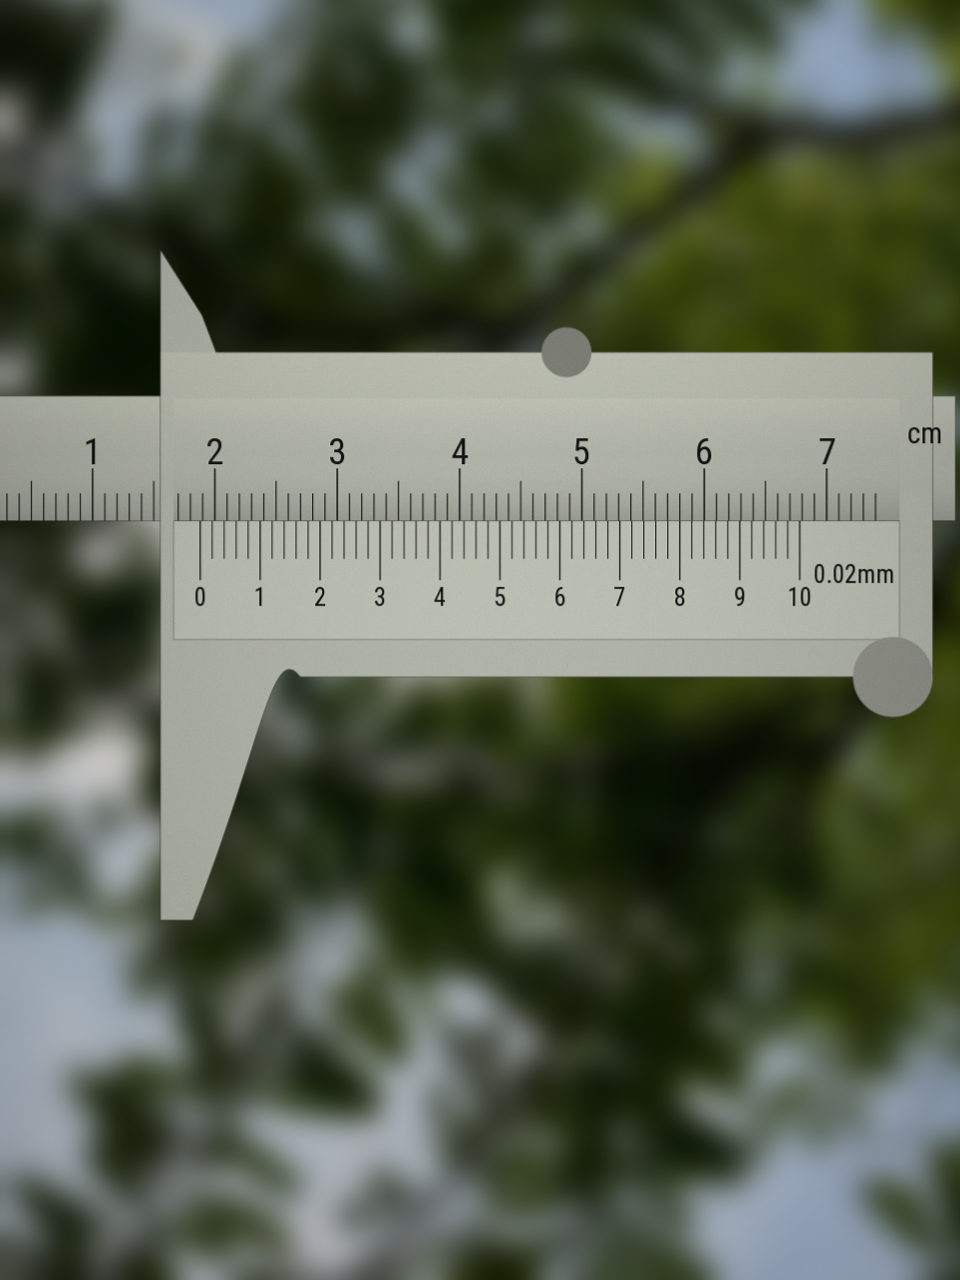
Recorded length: 18.8
